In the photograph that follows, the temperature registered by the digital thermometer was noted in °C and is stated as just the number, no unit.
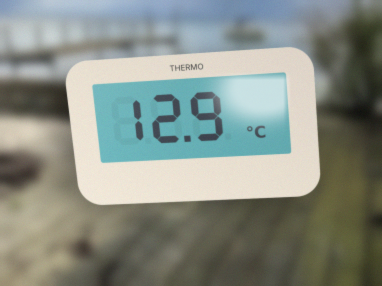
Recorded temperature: 12.9
